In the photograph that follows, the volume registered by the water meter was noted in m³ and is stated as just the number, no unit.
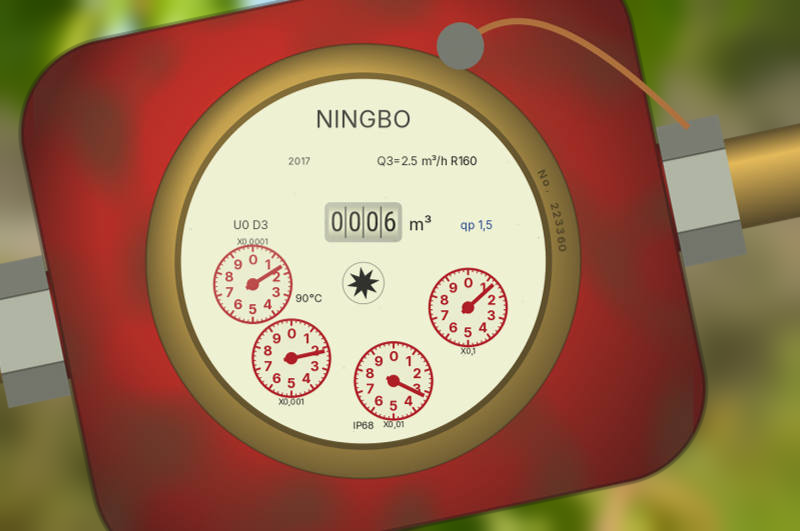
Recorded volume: 6.1321
